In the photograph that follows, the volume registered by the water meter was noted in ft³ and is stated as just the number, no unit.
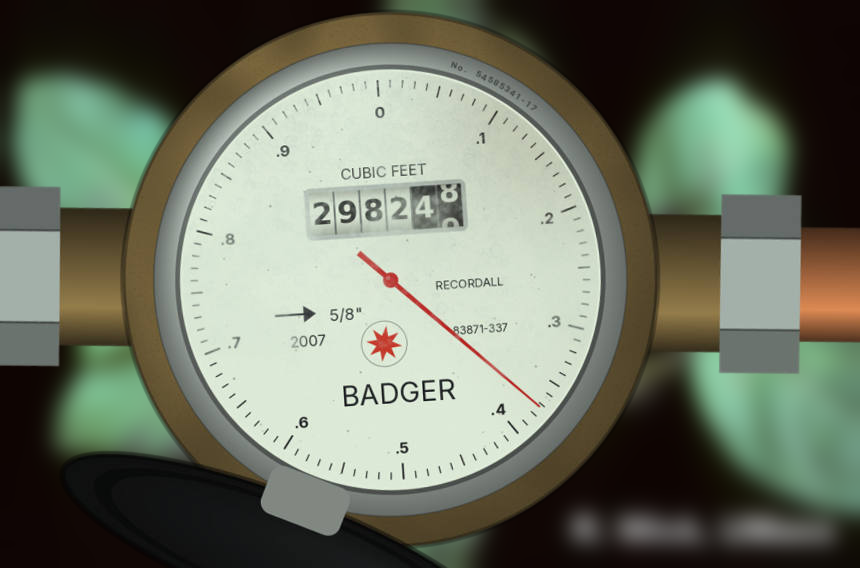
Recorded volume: 298248.37
